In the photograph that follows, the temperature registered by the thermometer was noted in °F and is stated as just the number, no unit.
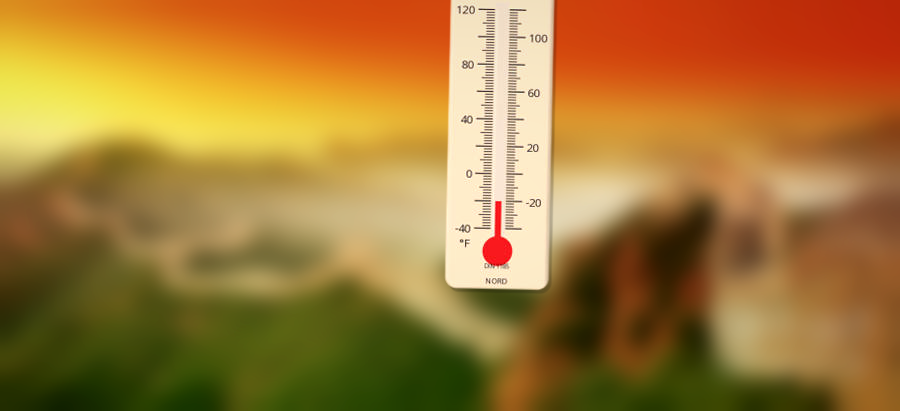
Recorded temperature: -20
